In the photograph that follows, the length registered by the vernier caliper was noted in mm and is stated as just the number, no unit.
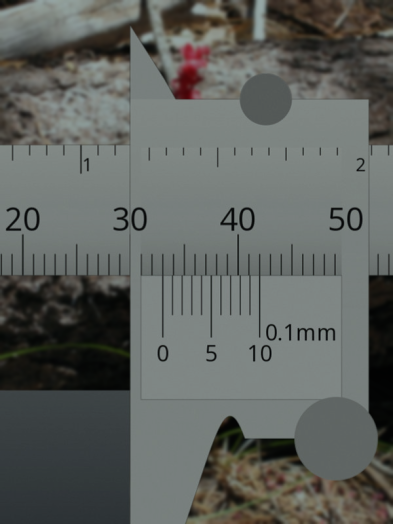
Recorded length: 33.0
